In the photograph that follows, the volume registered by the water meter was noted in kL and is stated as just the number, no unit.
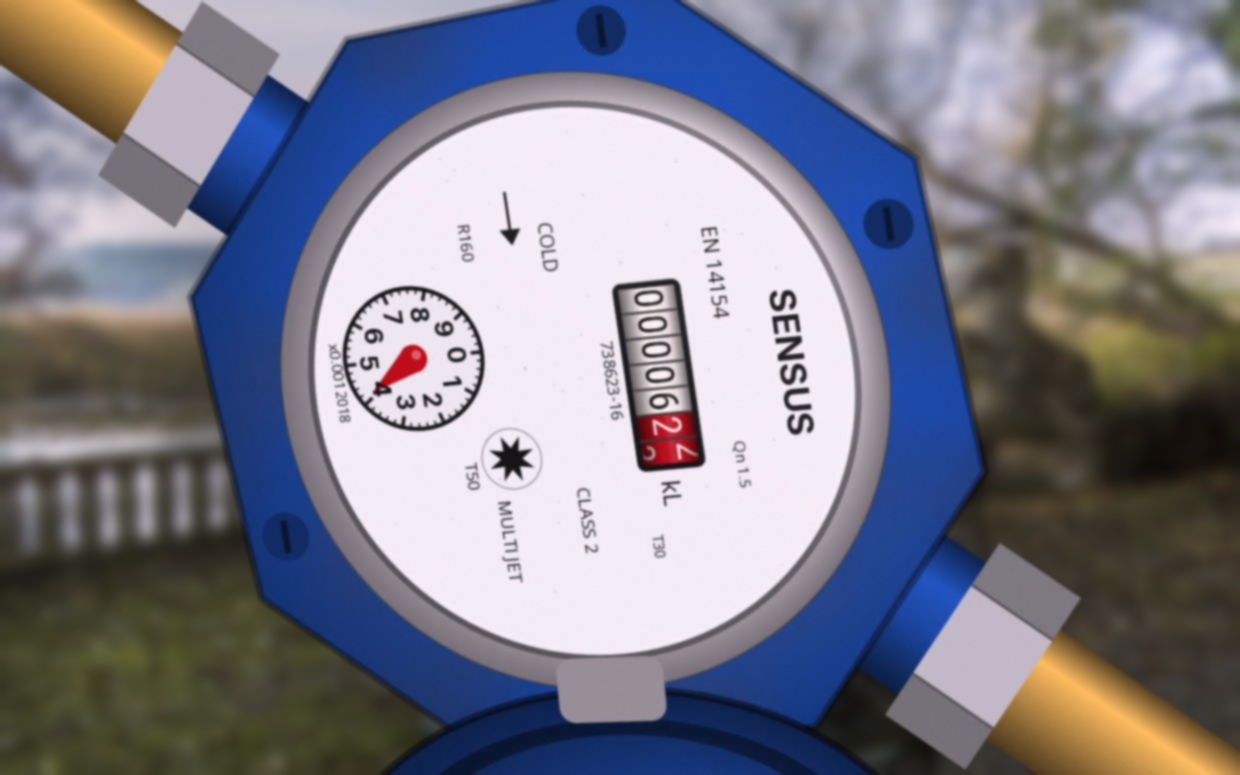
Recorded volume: 6.224
